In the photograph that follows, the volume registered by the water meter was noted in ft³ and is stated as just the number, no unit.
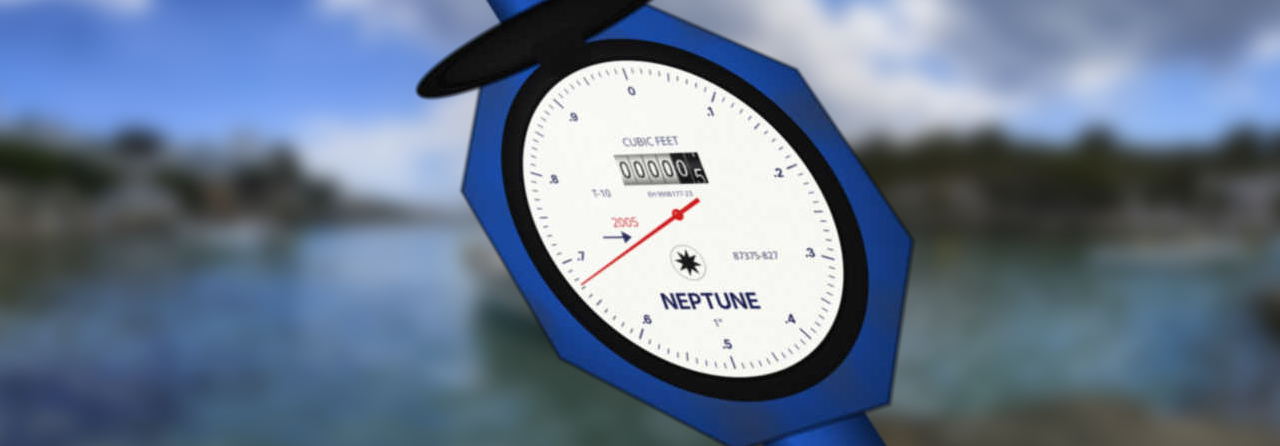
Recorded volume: 4.67
